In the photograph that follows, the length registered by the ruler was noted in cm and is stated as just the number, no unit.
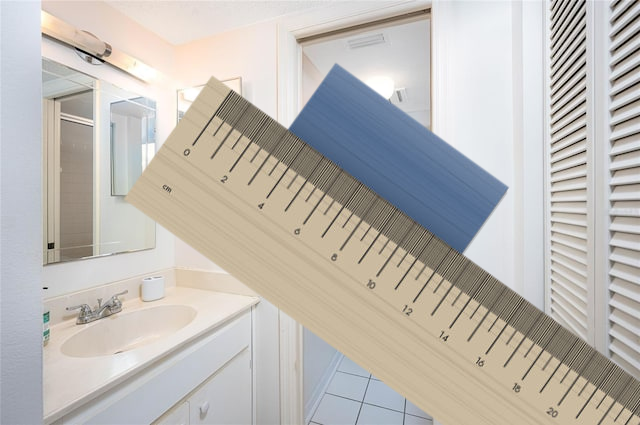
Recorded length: 9.5
